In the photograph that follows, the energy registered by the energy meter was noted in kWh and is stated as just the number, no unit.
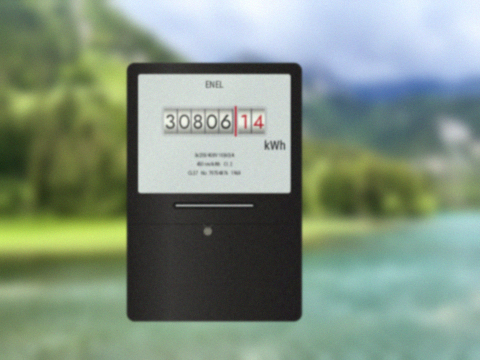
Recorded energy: 30806.14
